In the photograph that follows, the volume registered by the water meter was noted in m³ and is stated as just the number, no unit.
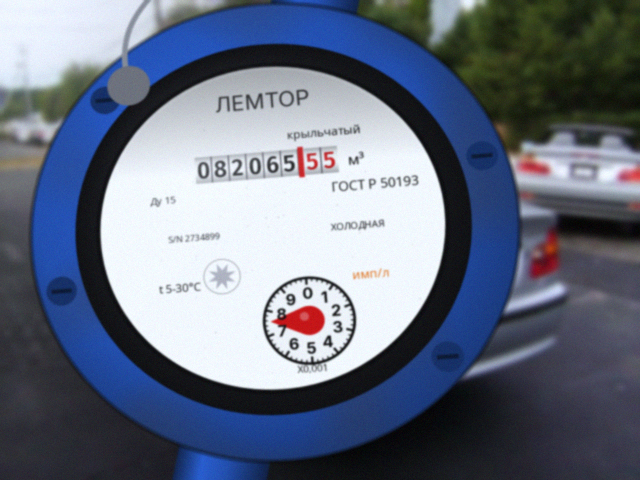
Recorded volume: 82065.557
